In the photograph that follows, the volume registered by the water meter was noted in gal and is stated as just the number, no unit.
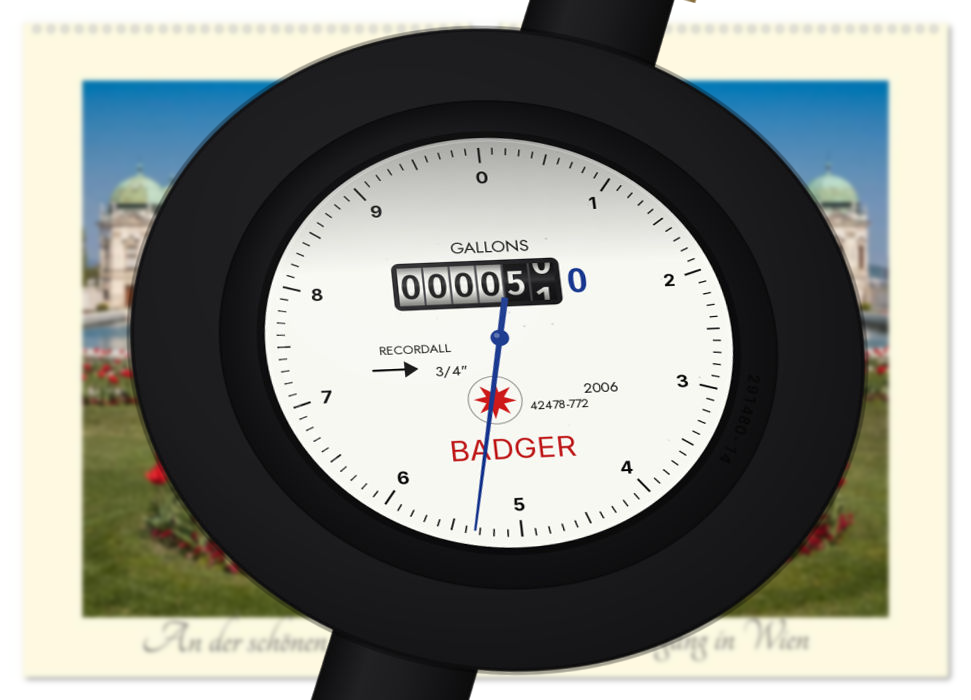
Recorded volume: 505.3
